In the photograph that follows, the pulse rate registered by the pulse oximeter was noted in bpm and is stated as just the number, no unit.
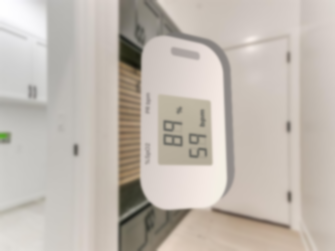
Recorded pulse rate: 59
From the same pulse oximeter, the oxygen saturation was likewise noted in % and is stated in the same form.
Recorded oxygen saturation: 89
